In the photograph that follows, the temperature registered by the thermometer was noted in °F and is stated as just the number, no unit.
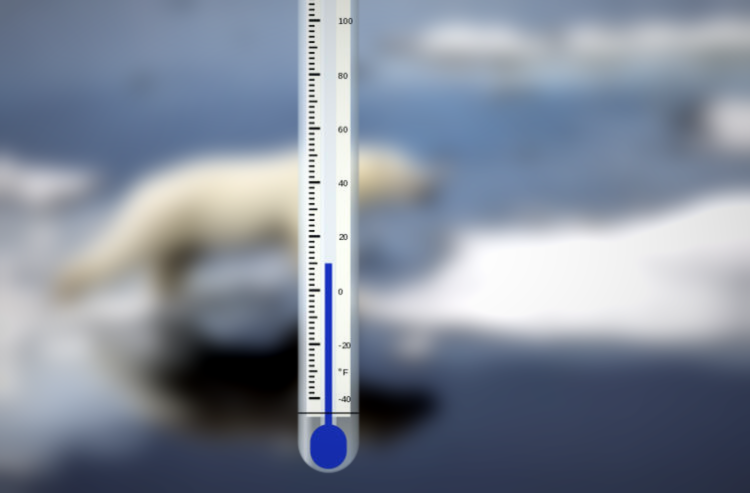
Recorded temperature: 10
